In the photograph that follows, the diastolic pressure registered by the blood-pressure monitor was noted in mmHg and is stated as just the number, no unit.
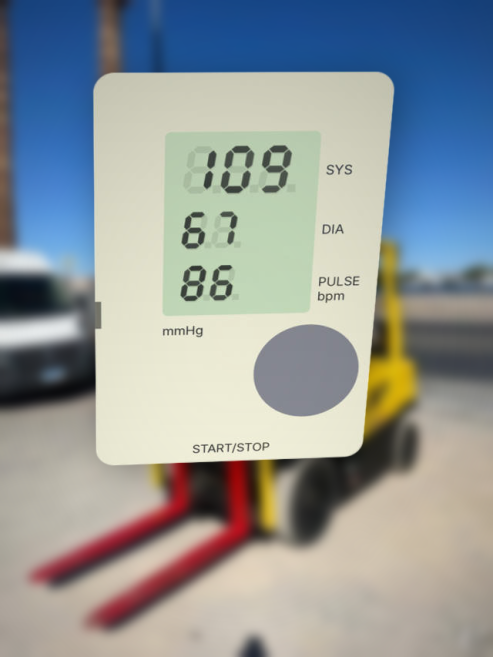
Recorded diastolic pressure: 67
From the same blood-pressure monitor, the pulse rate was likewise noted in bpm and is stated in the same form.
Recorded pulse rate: 86
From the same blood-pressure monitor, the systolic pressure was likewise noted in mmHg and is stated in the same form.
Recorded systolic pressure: 109
